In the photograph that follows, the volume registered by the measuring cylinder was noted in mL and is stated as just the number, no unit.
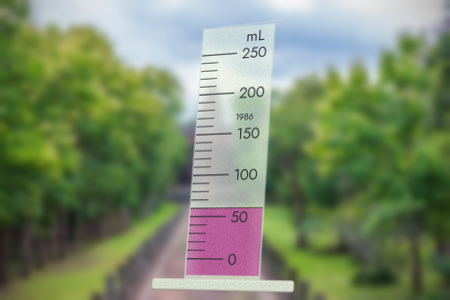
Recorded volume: 60
